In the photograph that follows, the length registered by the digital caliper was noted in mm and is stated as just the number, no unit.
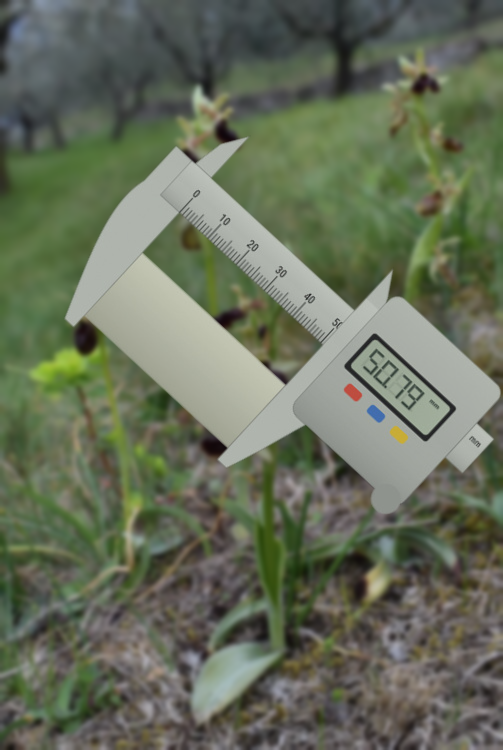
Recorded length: 50.79
